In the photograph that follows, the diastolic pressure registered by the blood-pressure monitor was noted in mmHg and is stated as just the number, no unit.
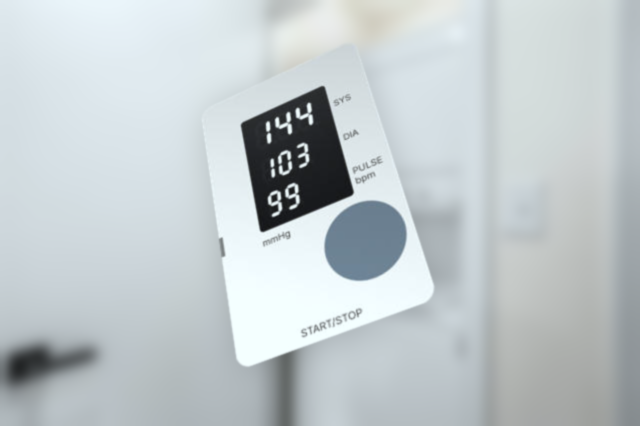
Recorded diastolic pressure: 103
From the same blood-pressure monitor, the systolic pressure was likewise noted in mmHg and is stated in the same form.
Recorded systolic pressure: 144
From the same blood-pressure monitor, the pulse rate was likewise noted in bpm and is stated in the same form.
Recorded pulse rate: 99
